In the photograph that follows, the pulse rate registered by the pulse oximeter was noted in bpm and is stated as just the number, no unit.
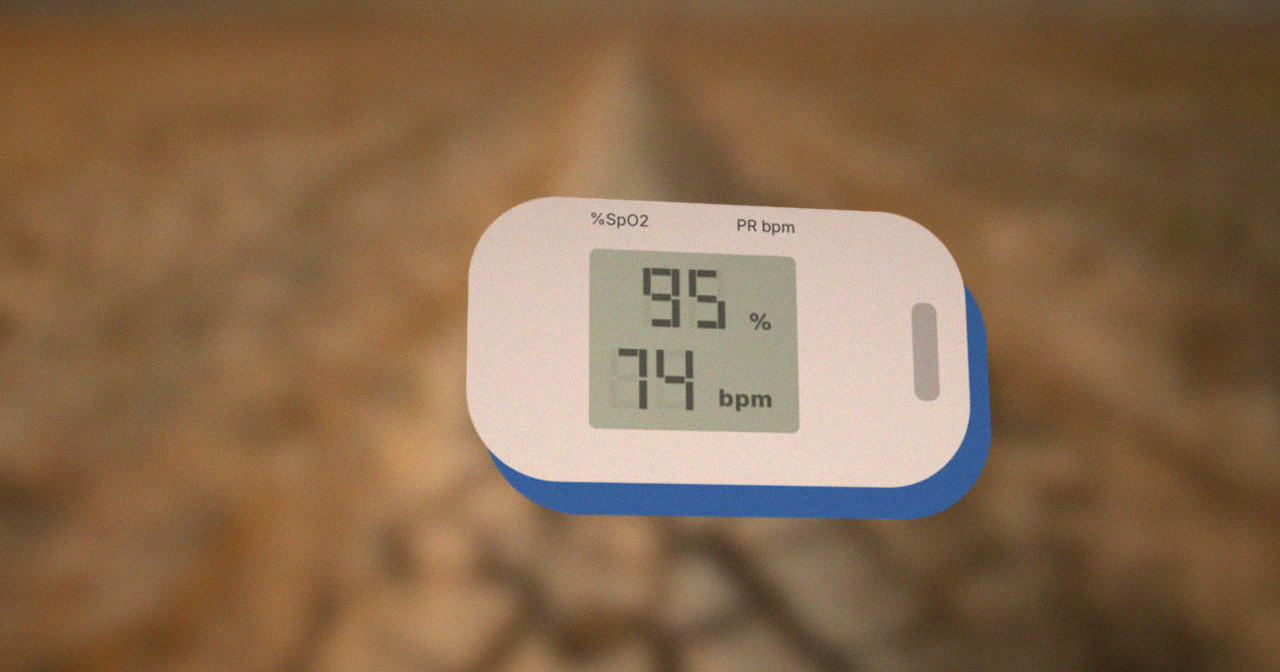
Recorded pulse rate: 74
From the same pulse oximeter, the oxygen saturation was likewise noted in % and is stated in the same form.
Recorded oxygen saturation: 95
